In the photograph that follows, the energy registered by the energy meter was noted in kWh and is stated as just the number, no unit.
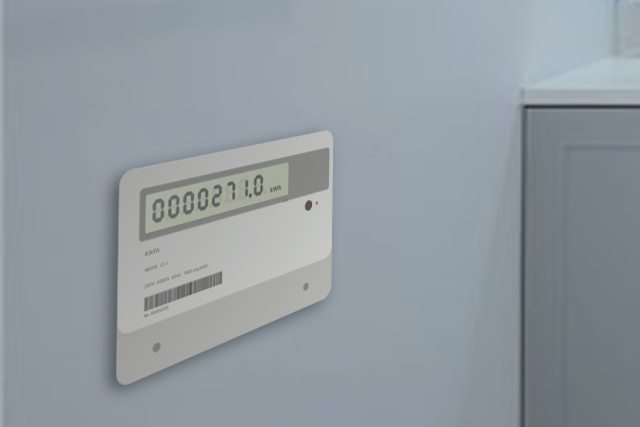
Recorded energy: 271.0
